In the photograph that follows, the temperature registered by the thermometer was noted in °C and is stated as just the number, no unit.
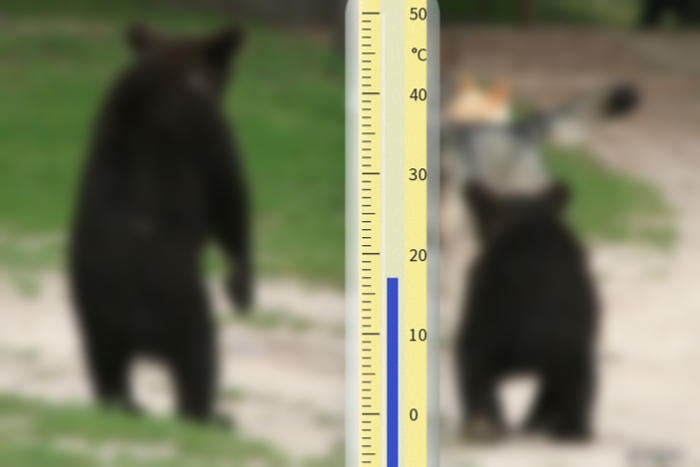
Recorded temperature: 17
